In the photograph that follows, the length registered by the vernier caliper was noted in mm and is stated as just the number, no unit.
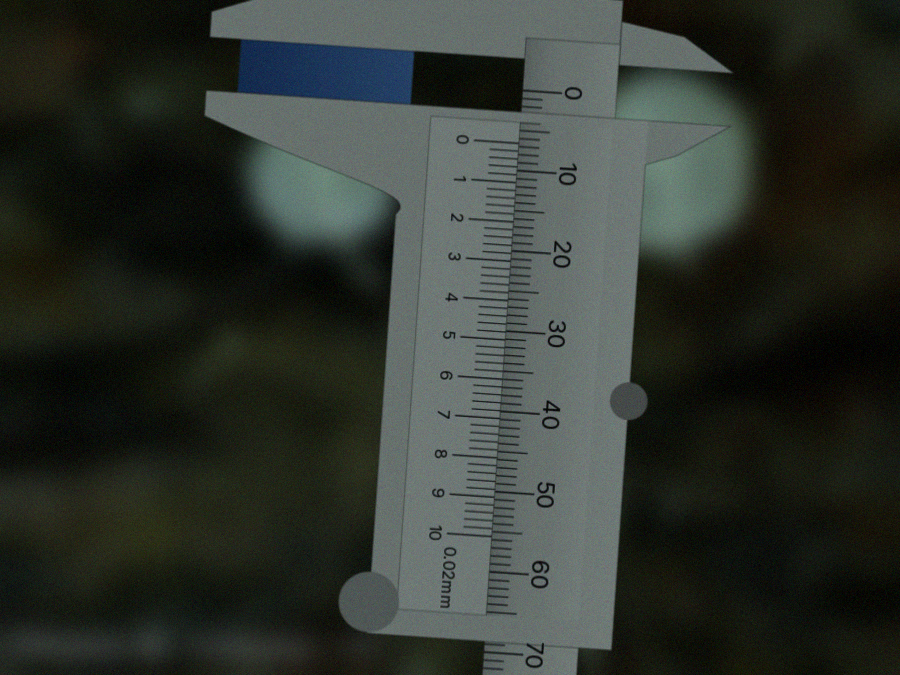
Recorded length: 6.6
